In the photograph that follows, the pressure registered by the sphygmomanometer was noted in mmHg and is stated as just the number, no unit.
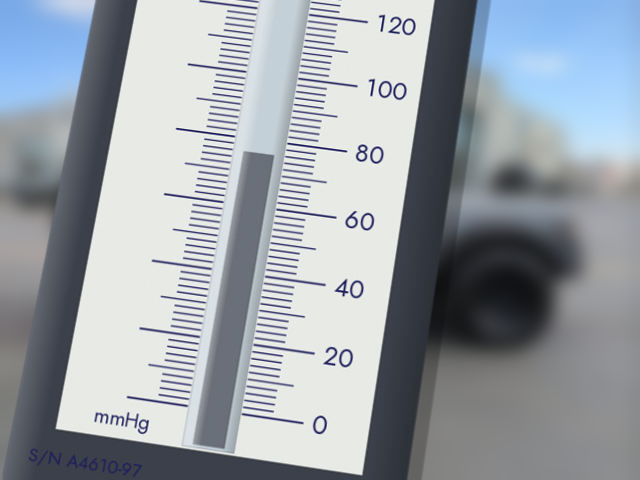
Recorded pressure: 76
